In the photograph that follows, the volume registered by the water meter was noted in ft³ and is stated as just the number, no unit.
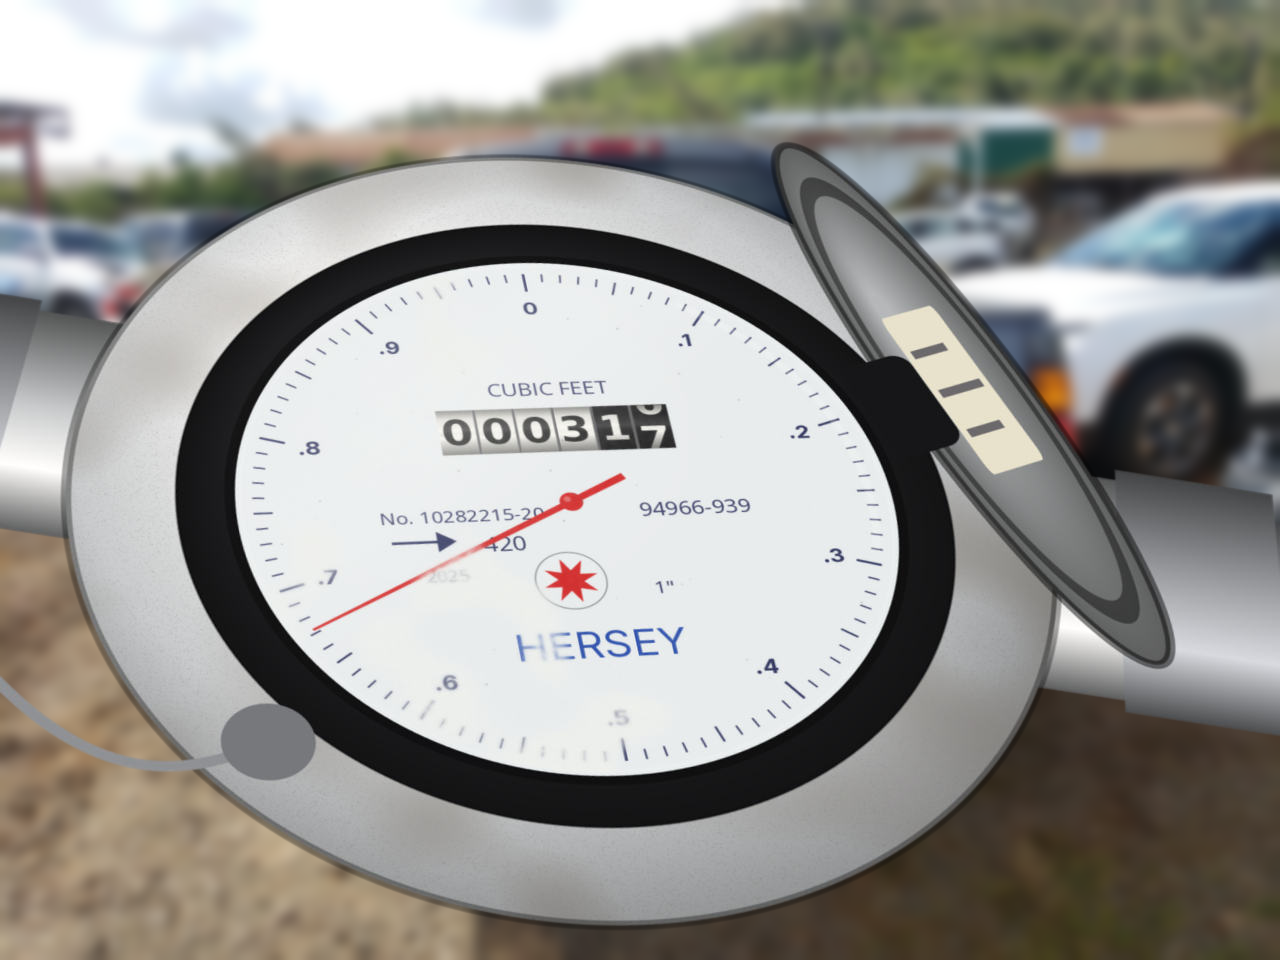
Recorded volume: 316.67
